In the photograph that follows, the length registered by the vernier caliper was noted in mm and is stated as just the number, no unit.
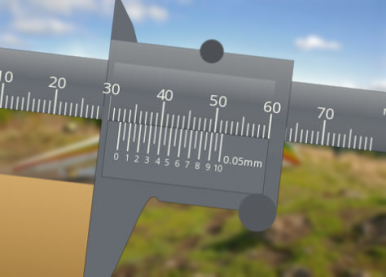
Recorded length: 32.4
